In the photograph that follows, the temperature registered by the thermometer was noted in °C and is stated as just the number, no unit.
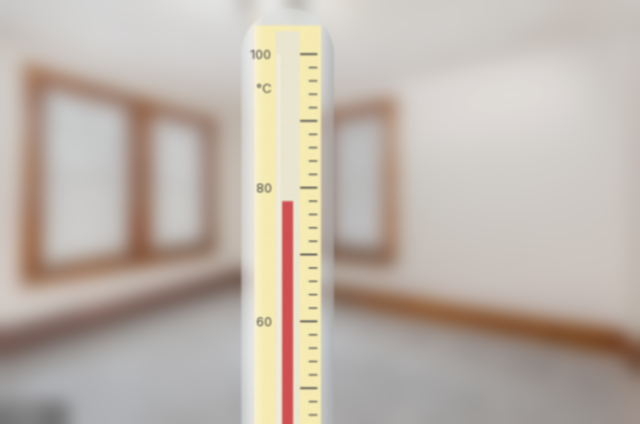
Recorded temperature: 78
